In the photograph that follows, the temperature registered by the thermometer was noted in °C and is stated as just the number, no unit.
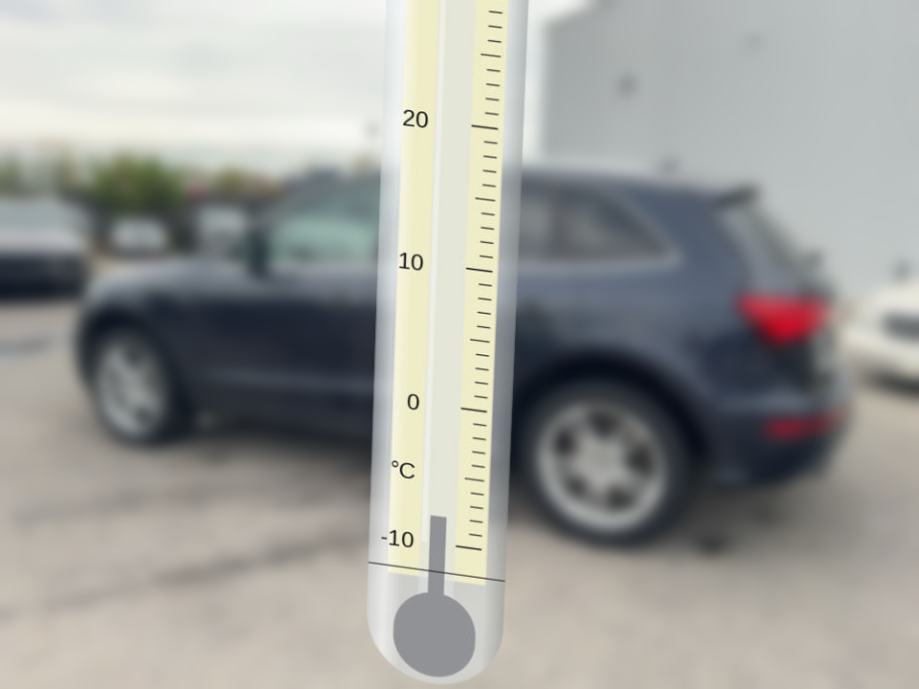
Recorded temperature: -8
